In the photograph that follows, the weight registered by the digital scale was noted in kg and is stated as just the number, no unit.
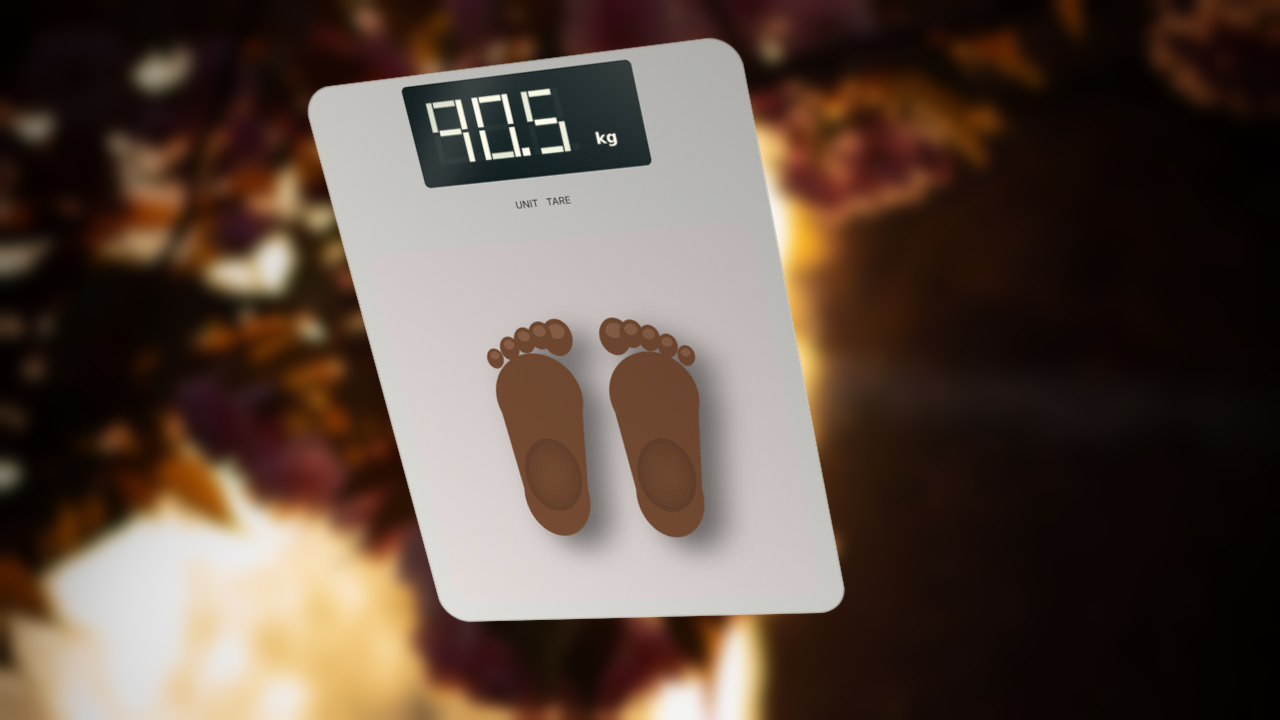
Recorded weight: 90.5
